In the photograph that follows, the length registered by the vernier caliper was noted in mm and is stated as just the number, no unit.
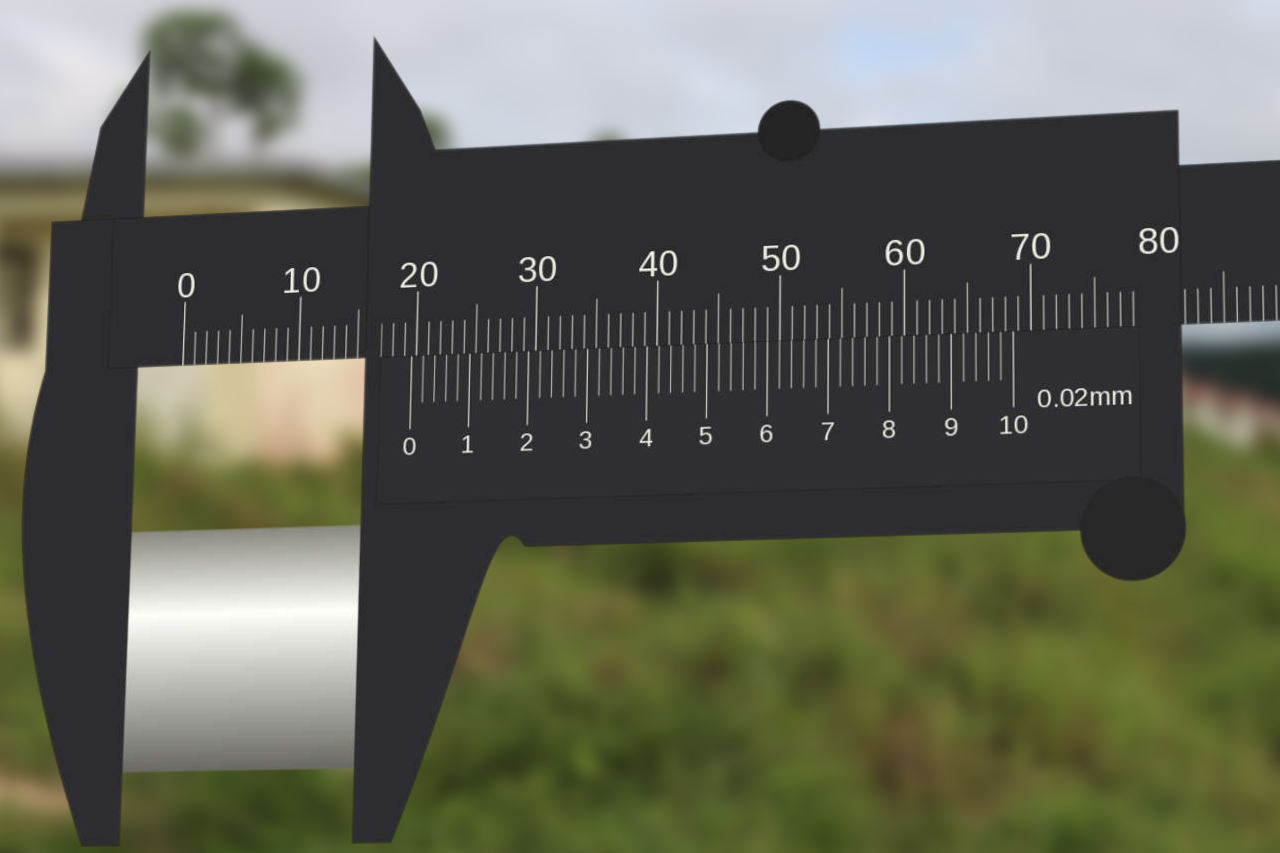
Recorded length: 19.6
